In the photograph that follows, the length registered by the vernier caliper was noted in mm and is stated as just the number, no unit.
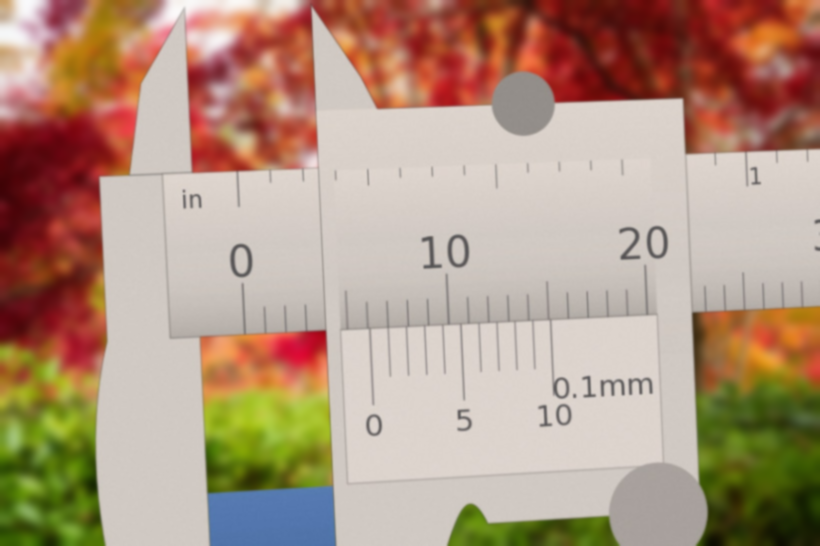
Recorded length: 6.1
